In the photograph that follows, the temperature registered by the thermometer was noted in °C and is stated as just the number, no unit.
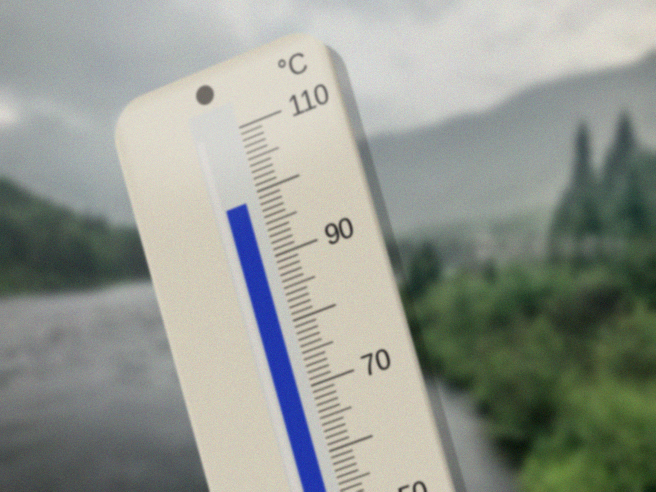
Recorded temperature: 99
